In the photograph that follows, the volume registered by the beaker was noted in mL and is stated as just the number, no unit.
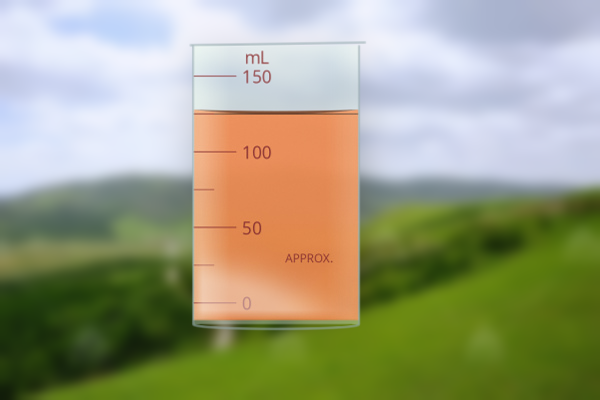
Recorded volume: 125
